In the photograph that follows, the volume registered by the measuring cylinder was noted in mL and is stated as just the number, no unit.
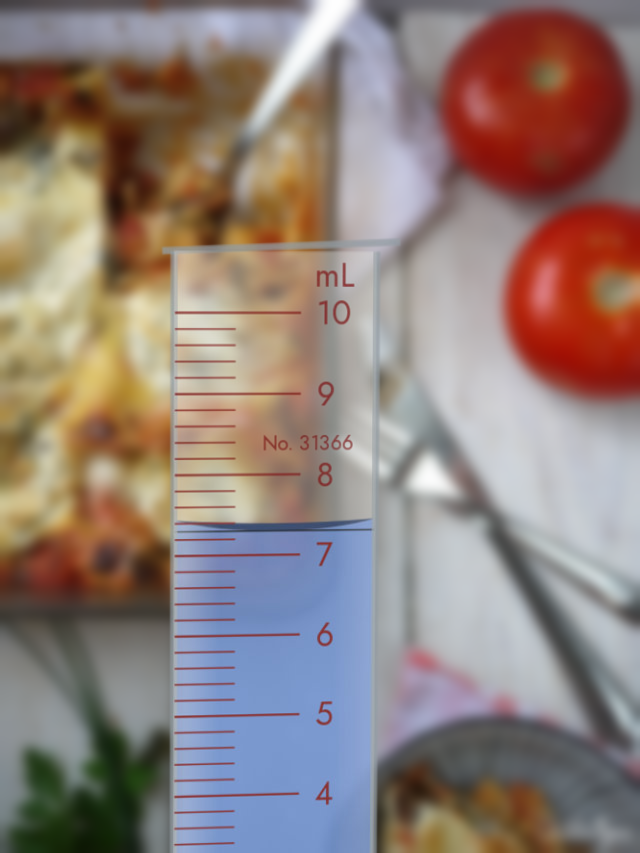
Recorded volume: 7.3
